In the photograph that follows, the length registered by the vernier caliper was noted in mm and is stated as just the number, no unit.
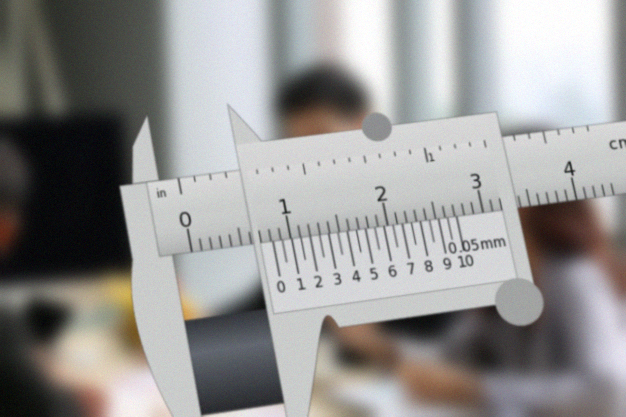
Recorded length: 8.2
